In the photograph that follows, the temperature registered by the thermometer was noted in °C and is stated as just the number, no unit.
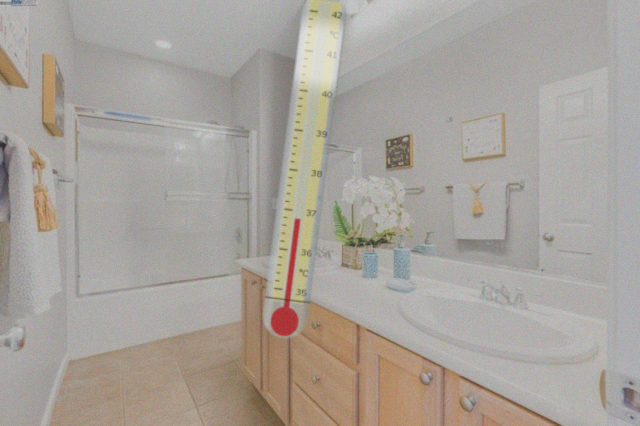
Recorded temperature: 36.8
